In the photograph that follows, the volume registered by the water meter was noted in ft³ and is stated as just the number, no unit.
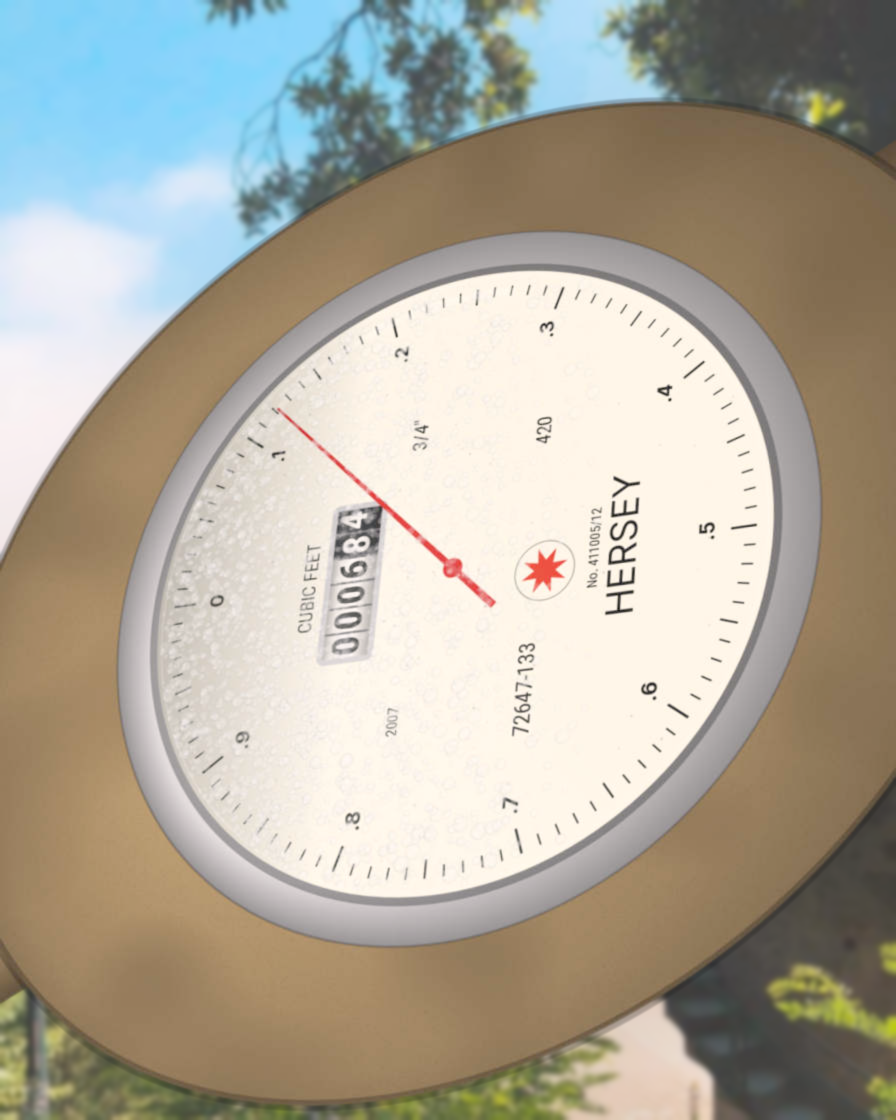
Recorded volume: 684.12
